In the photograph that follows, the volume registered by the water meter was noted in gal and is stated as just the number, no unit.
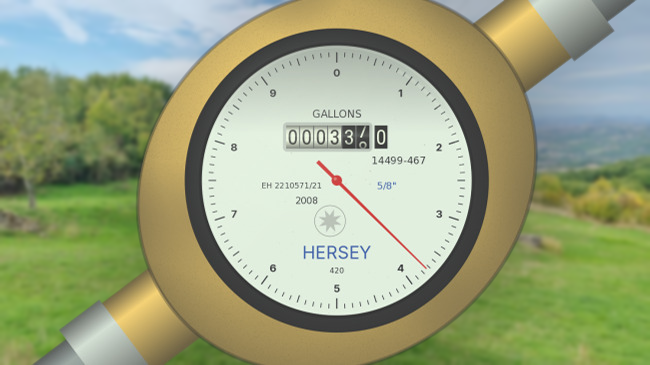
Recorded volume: 3373.7
